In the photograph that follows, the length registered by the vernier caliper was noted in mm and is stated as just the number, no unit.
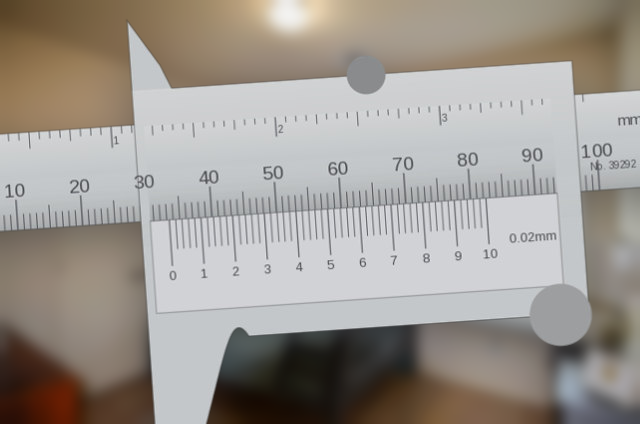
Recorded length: 33.4
